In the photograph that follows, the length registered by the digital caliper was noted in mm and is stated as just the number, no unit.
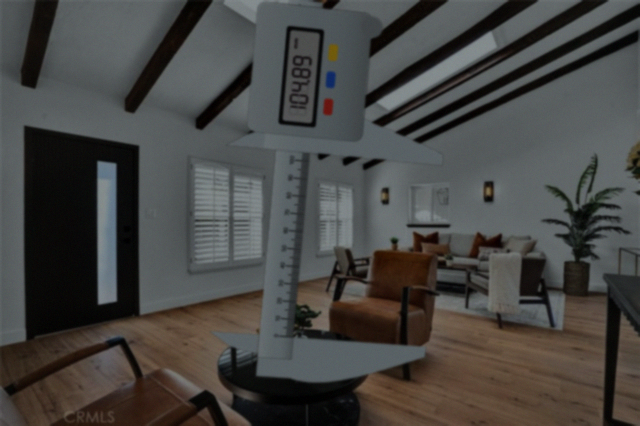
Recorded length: 104.89
